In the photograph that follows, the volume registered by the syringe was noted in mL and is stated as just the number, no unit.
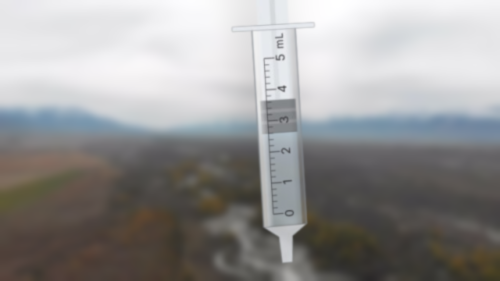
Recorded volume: 2.6
